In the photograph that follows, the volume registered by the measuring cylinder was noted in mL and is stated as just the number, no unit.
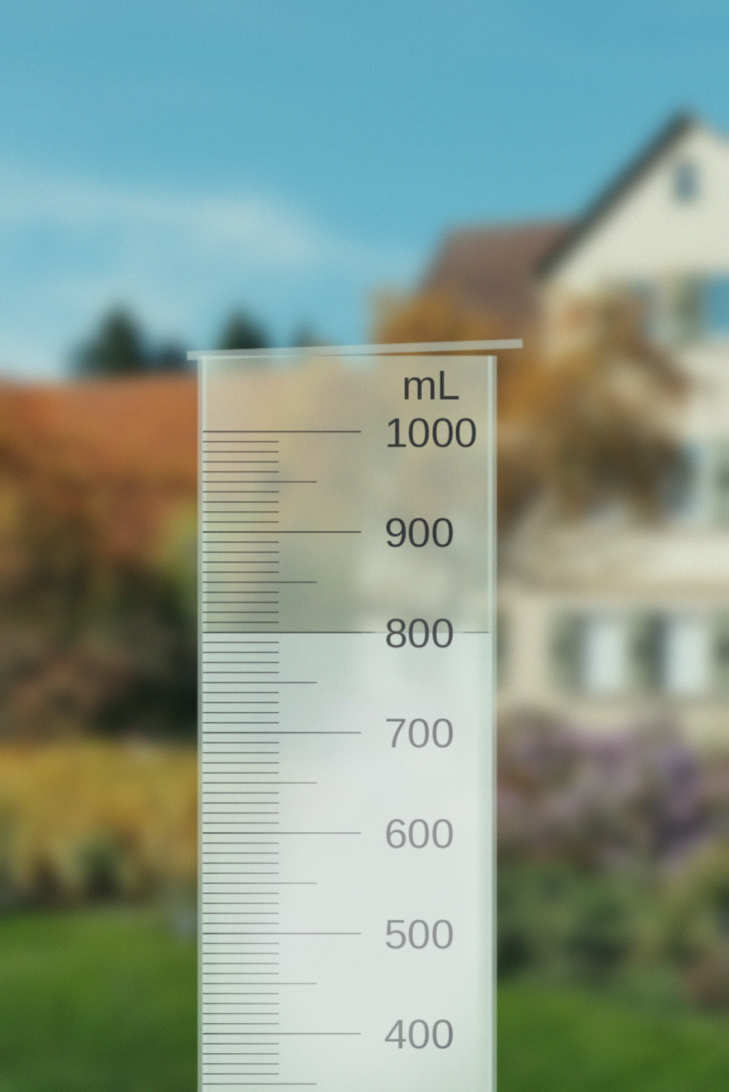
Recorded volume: 800
